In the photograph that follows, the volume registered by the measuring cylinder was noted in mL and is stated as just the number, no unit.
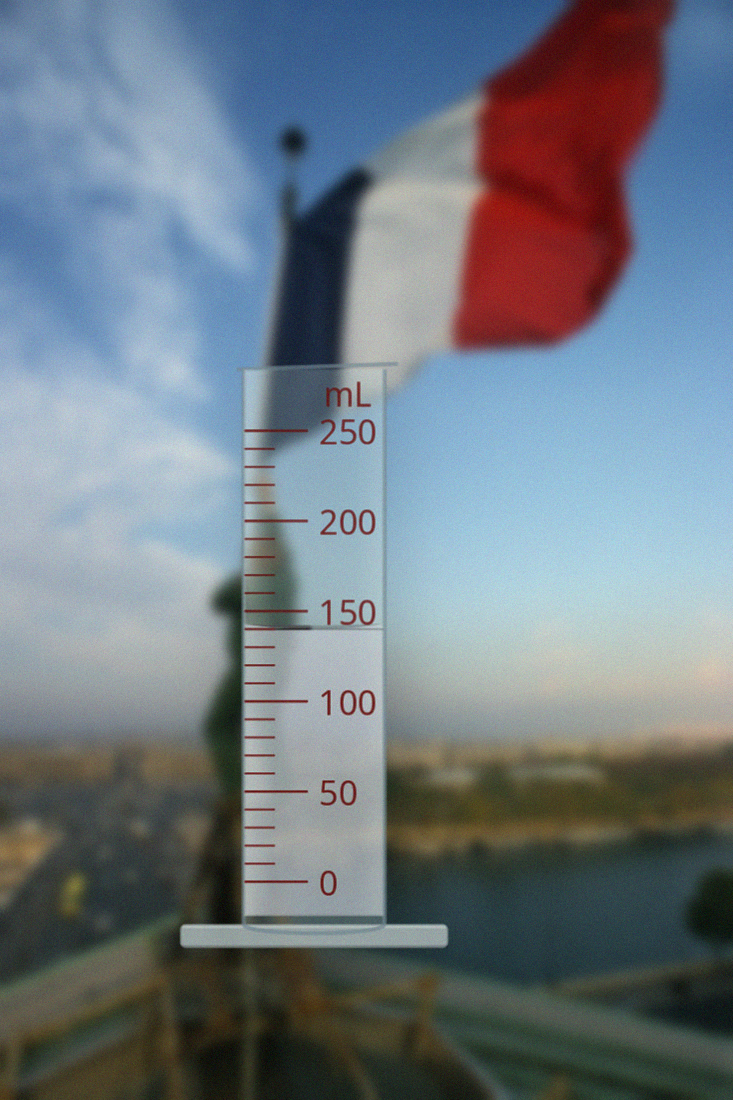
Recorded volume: 140
